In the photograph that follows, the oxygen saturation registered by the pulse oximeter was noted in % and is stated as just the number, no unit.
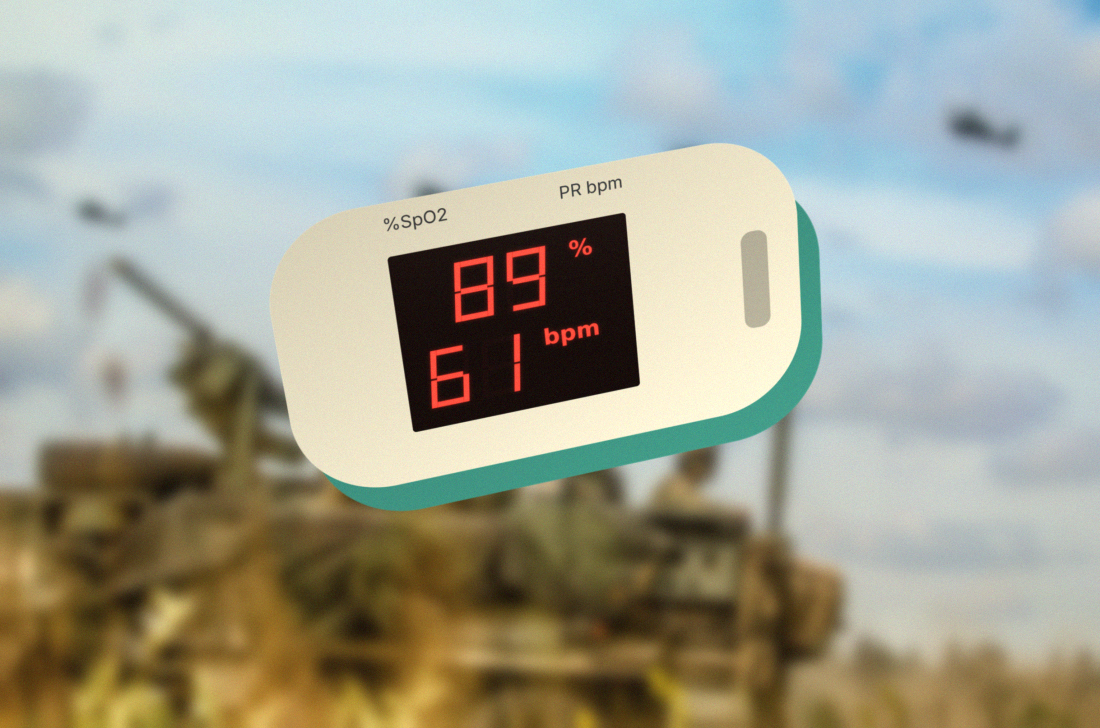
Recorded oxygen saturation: 89
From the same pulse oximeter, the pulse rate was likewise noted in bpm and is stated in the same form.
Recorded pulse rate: 61
